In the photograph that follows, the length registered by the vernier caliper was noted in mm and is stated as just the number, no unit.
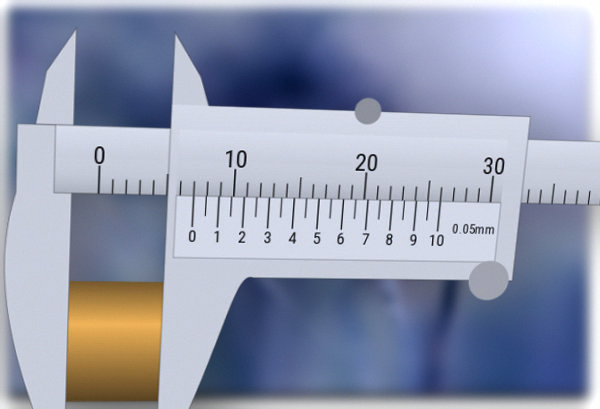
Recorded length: 7.0
